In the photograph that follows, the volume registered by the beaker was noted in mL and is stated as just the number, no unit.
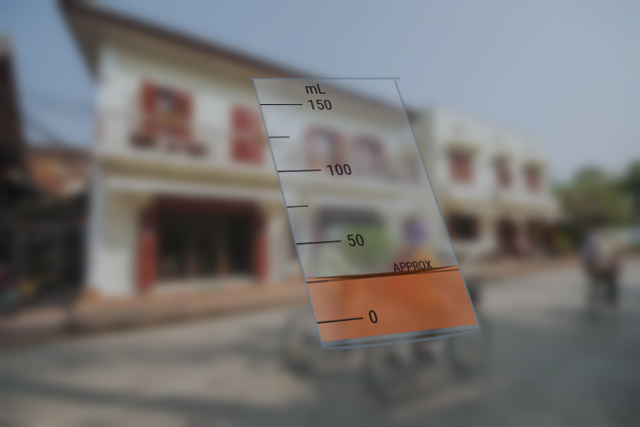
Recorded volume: 25
